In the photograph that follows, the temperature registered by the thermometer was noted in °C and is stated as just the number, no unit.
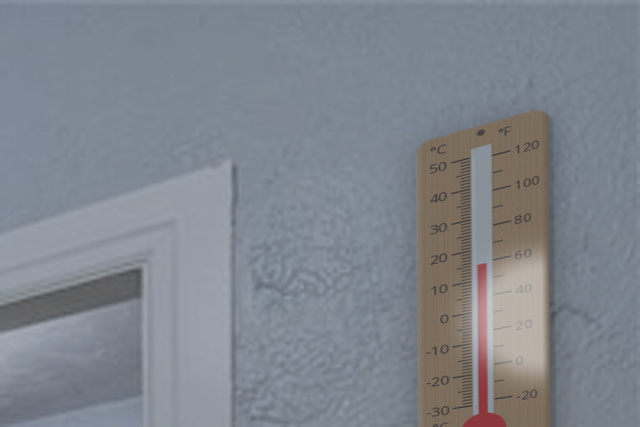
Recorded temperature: 15
